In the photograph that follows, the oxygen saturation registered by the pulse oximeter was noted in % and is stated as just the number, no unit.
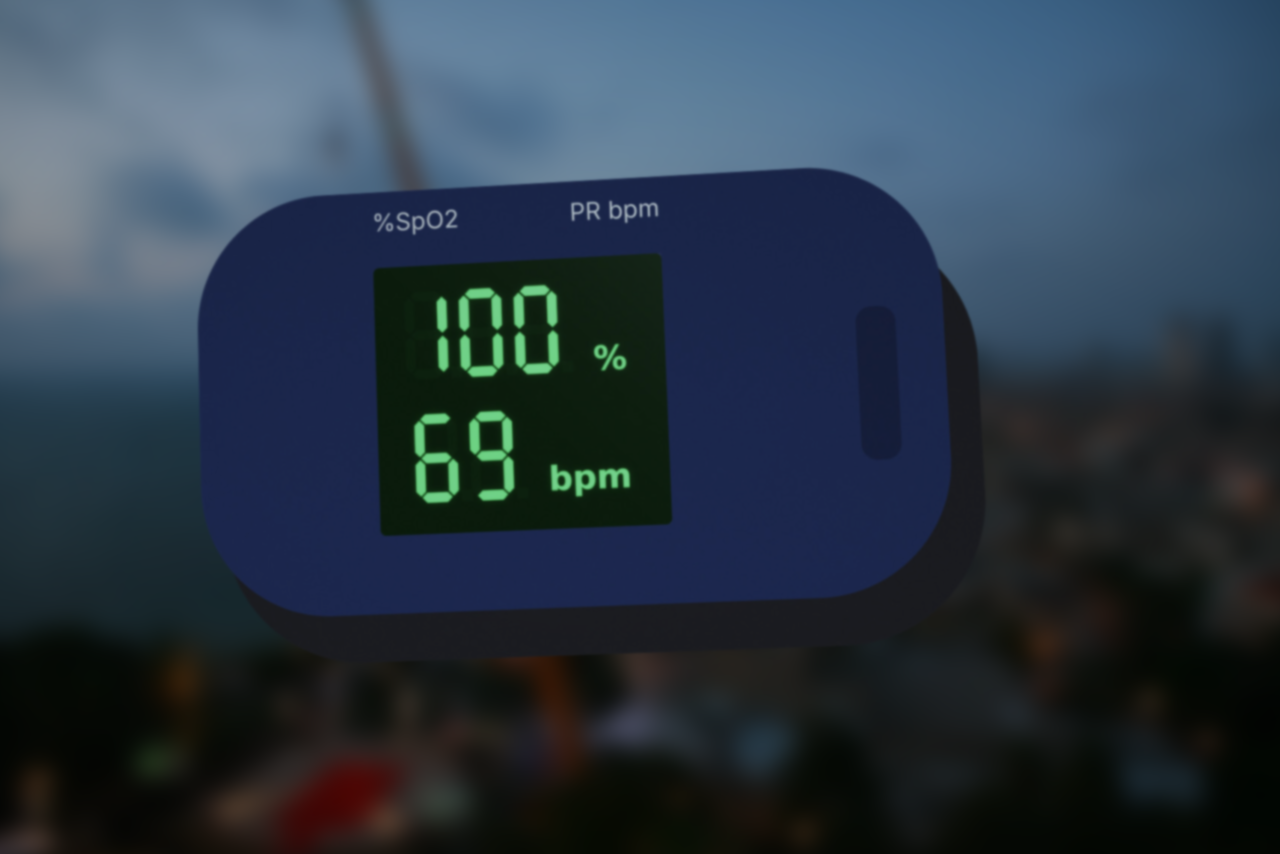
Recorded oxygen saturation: 100
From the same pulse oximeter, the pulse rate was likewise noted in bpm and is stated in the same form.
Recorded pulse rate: 69
